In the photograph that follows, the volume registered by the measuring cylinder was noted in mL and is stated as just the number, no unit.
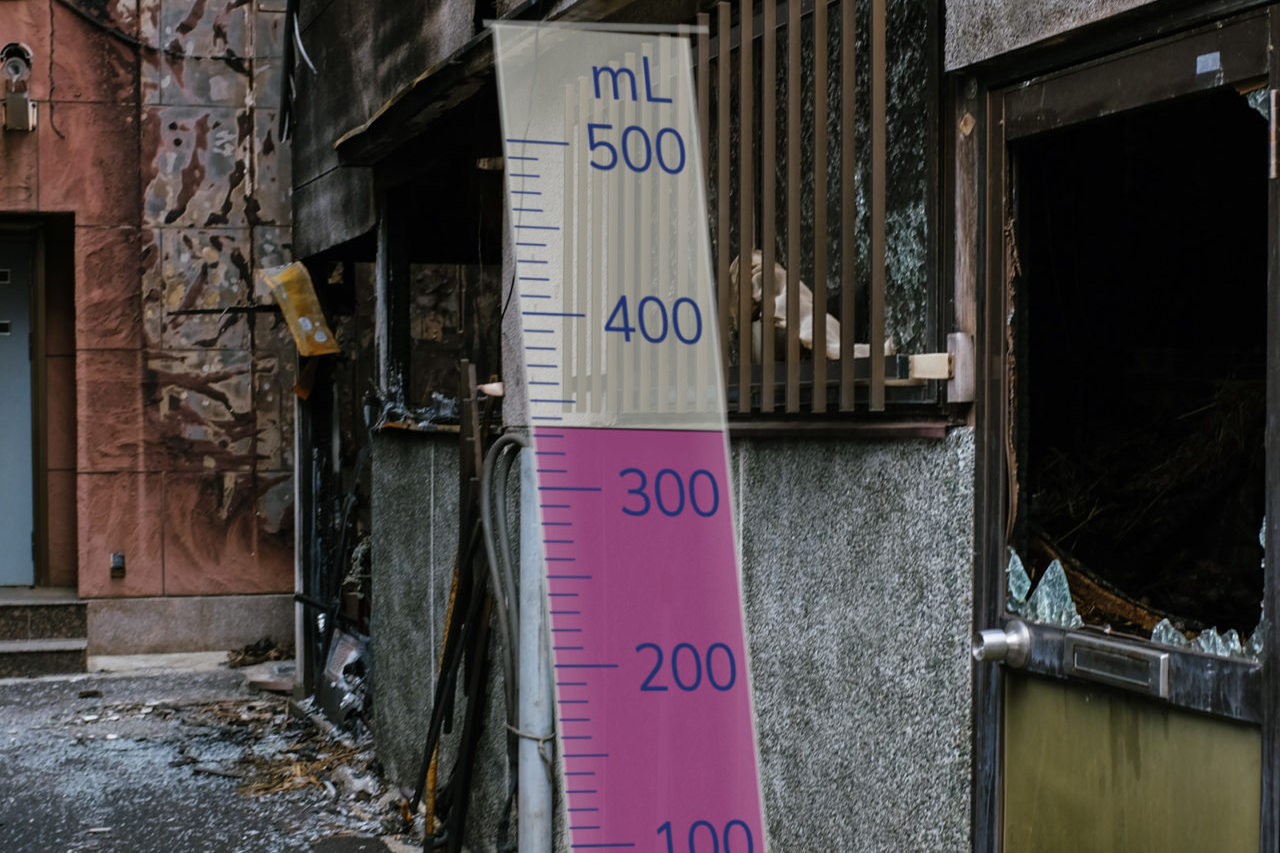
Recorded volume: 335
